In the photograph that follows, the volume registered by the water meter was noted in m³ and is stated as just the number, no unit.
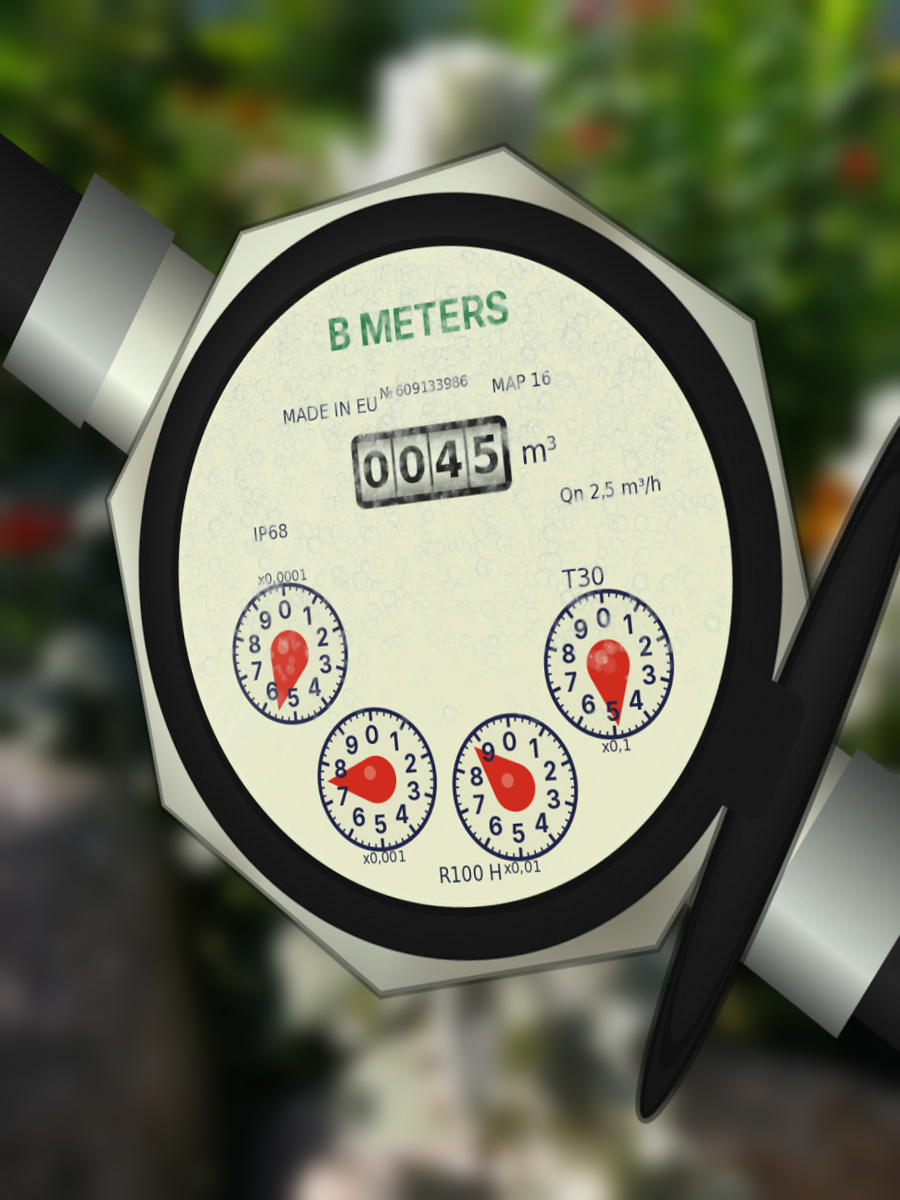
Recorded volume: 45.4875
